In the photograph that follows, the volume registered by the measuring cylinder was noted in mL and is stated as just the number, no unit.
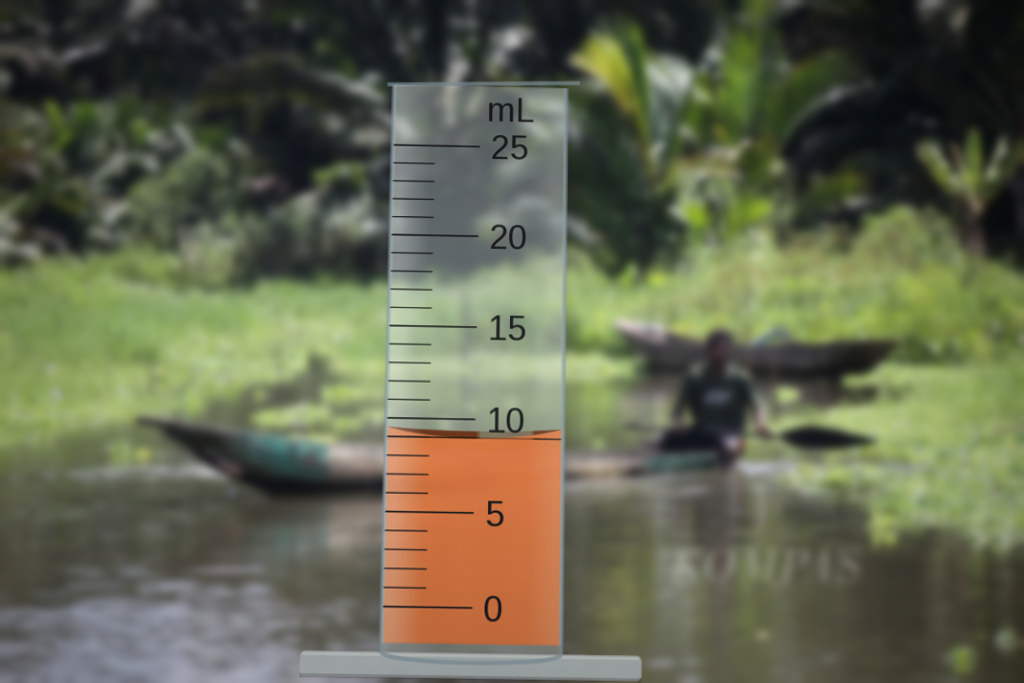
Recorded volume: 9
